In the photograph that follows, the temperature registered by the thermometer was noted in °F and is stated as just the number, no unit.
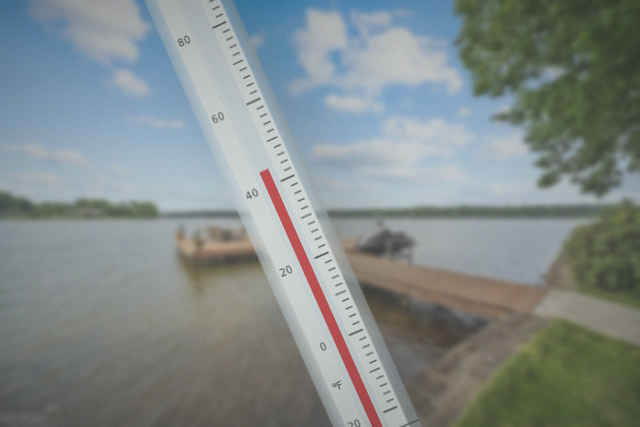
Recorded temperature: 44
